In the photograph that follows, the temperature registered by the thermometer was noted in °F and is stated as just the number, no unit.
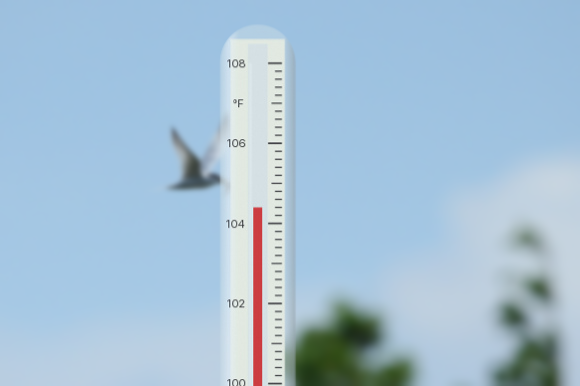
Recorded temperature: 104.4
